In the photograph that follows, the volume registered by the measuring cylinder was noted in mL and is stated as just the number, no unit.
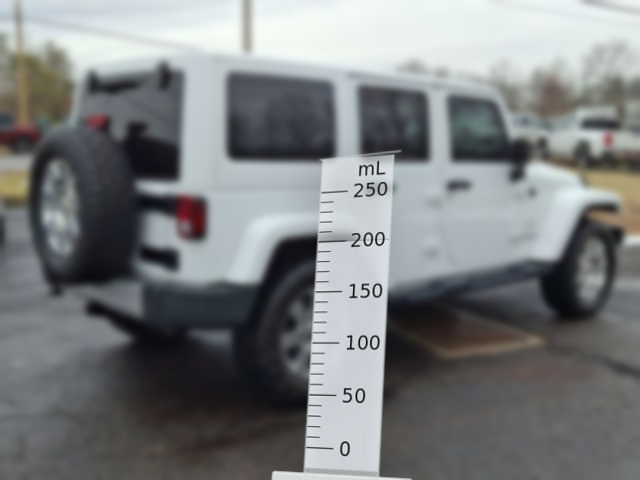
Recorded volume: 200
